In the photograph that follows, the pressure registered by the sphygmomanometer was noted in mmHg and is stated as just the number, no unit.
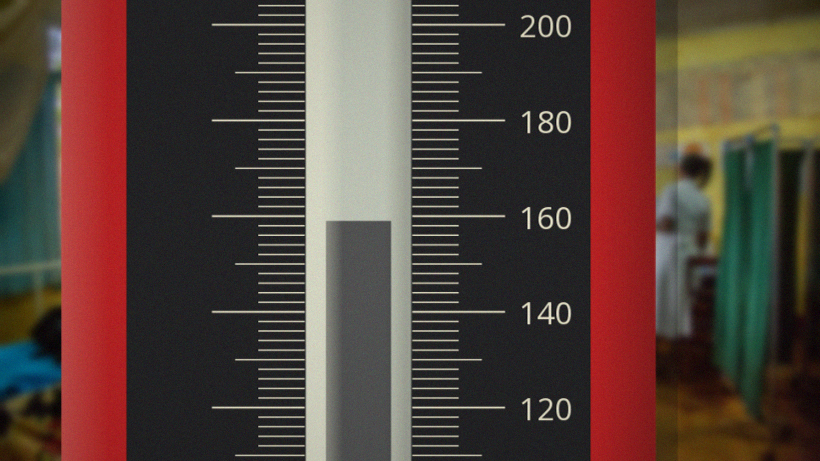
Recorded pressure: 159
